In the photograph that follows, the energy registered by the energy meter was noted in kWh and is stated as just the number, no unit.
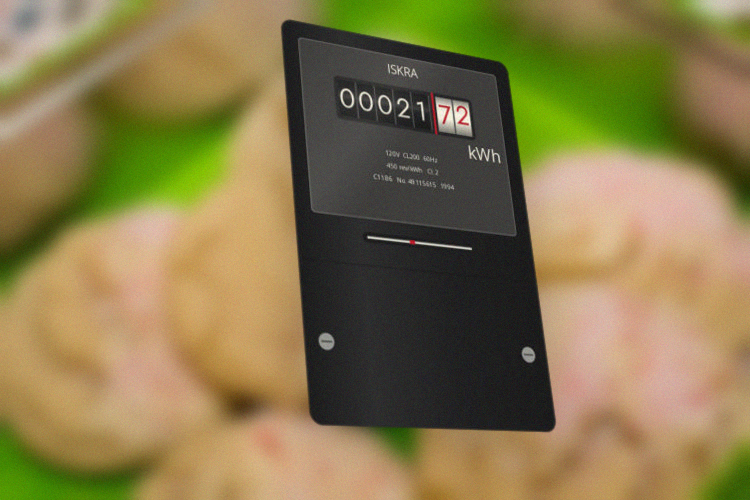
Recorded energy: 21.72
